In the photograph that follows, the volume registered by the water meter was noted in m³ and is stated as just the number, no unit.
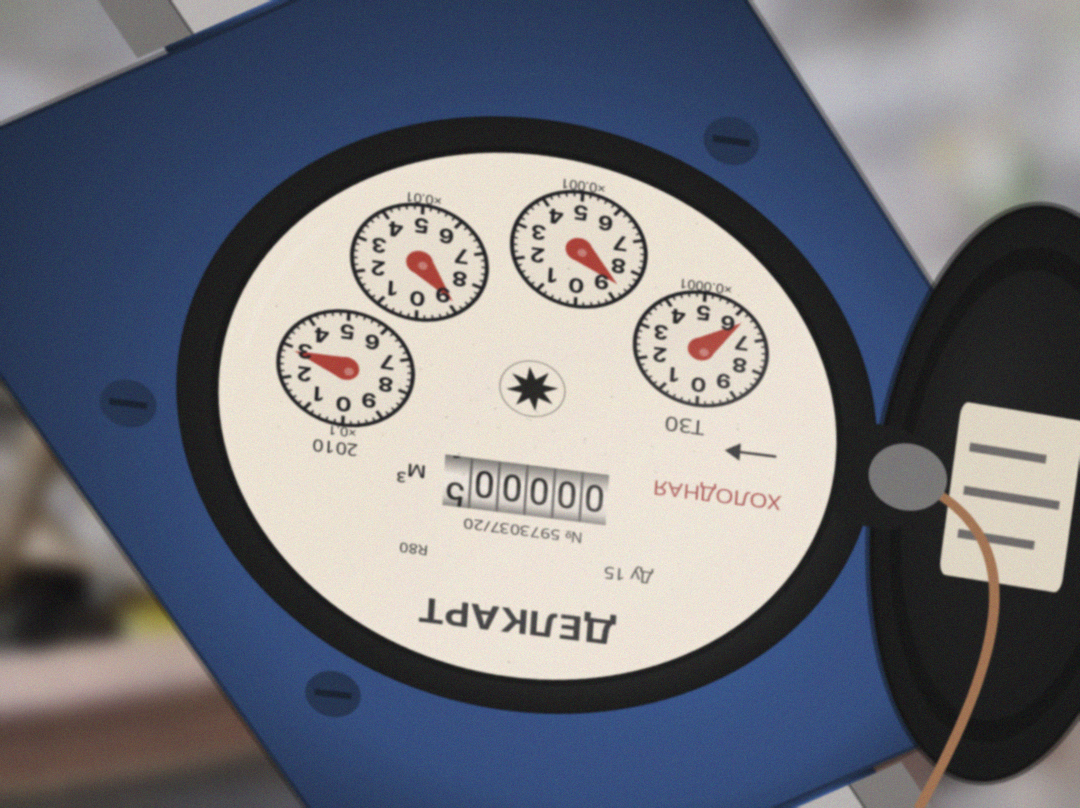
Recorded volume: 5.2886
